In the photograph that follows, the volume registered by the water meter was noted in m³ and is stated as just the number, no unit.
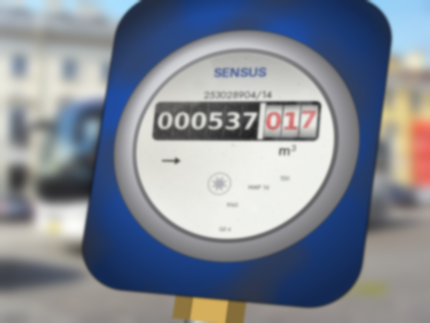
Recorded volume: 537.017
